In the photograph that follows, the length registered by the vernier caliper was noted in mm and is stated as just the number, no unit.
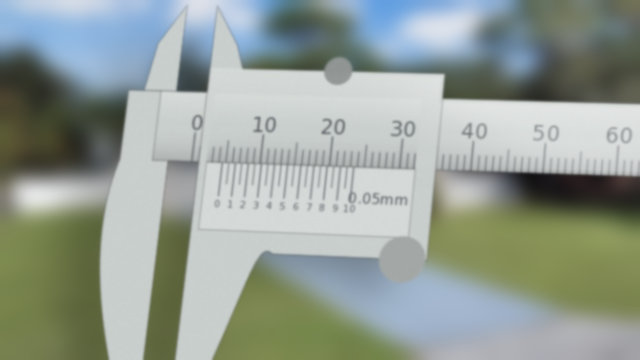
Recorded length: 4.5
